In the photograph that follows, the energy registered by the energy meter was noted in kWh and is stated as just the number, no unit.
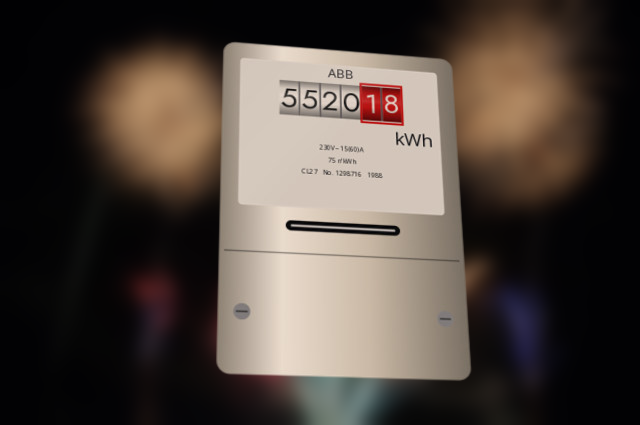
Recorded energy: 5520.18
